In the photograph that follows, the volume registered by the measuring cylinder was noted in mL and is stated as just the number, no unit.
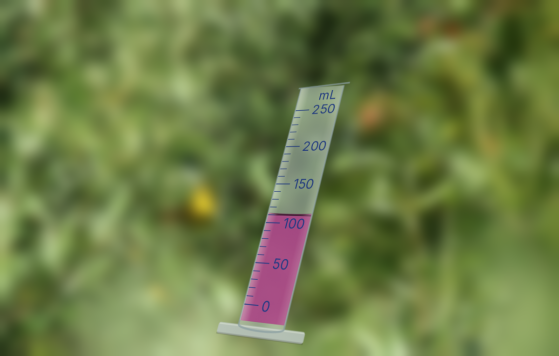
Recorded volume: 110
